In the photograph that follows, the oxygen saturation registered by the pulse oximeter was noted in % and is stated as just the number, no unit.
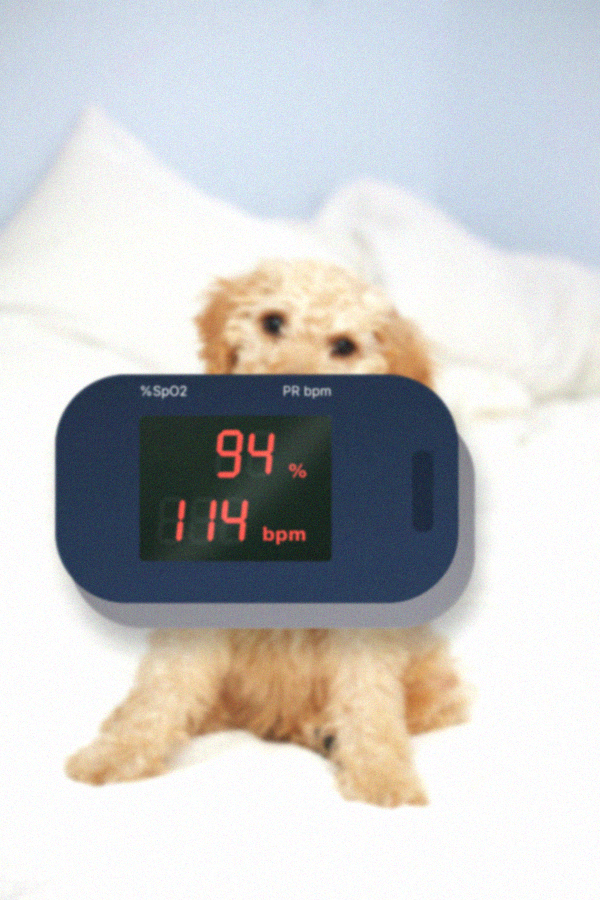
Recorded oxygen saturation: 94
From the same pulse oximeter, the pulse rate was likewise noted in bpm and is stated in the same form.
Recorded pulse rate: 114
